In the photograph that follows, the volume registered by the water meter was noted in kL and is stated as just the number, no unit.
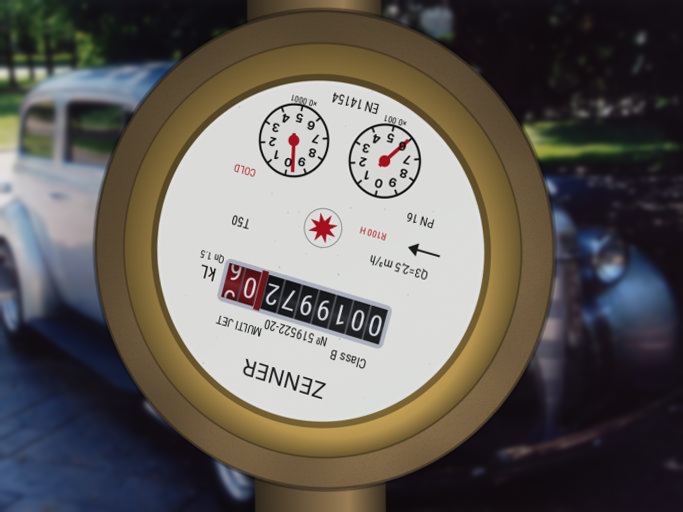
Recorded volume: 19972.0559
